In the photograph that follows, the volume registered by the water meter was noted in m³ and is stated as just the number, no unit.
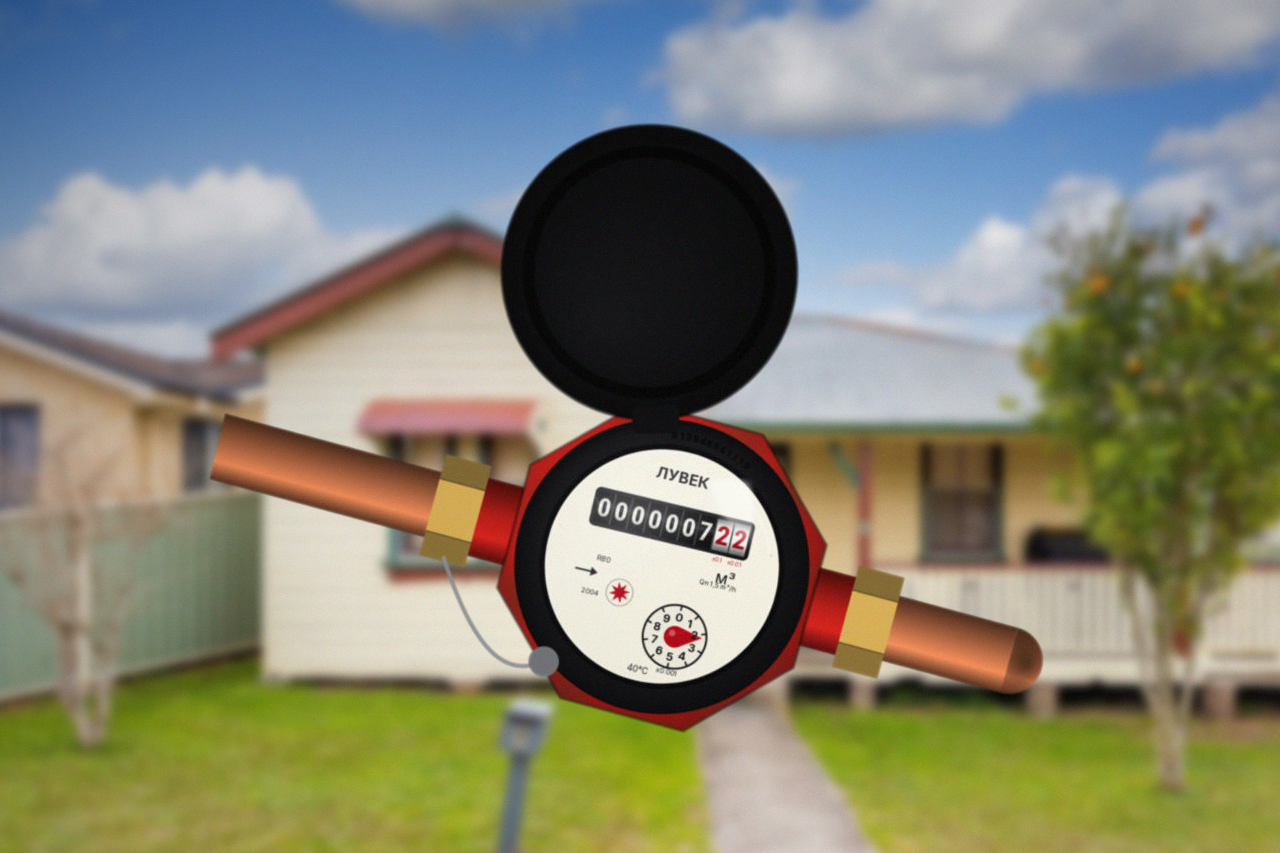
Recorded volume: 7.222
